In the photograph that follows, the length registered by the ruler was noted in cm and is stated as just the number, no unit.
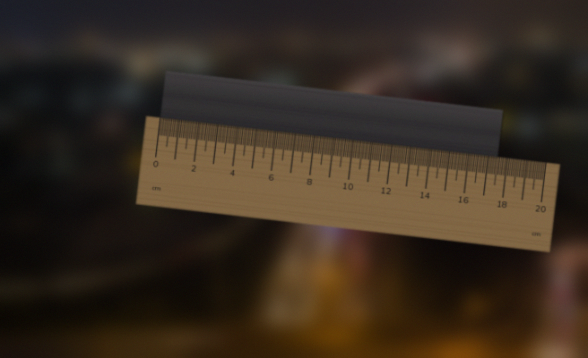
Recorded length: 17.5
